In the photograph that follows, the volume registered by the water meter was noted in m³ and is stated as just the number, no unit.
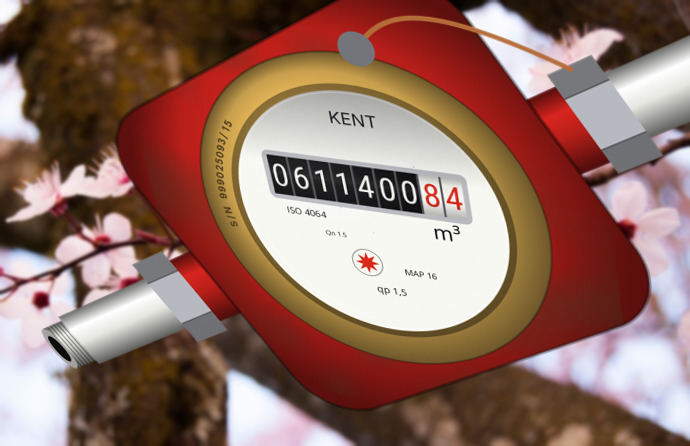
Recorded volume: 611400.84
